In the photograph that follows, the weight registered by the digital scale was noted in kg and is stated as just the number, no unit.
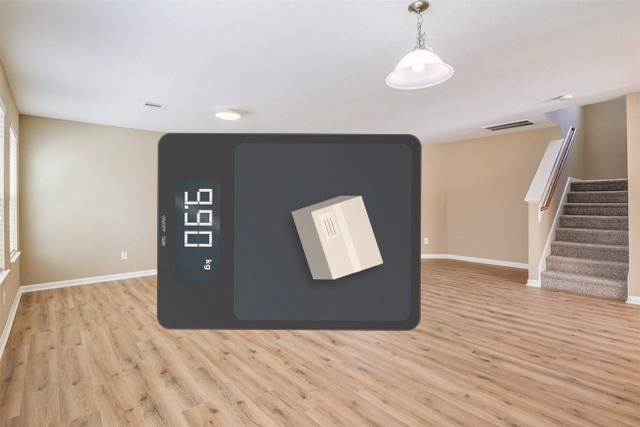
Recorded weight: 9.90
